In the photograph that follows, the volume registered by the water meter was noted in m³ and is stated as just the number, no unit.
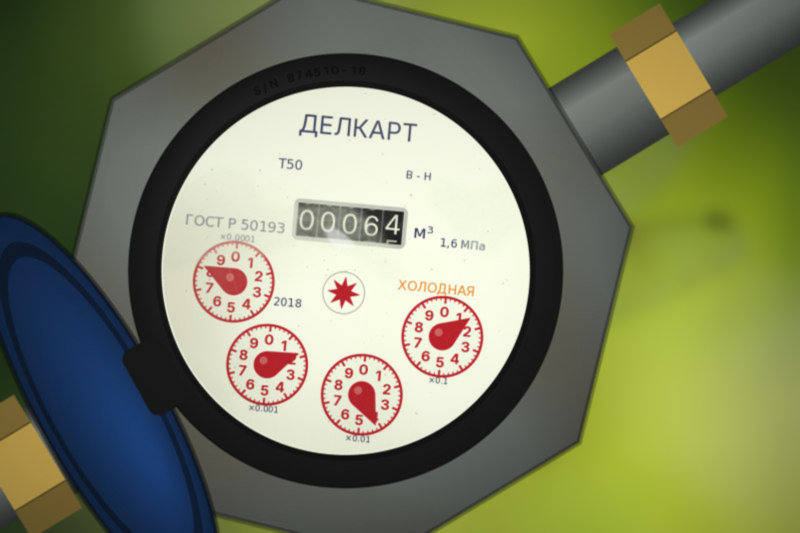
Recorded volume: 64.1418
